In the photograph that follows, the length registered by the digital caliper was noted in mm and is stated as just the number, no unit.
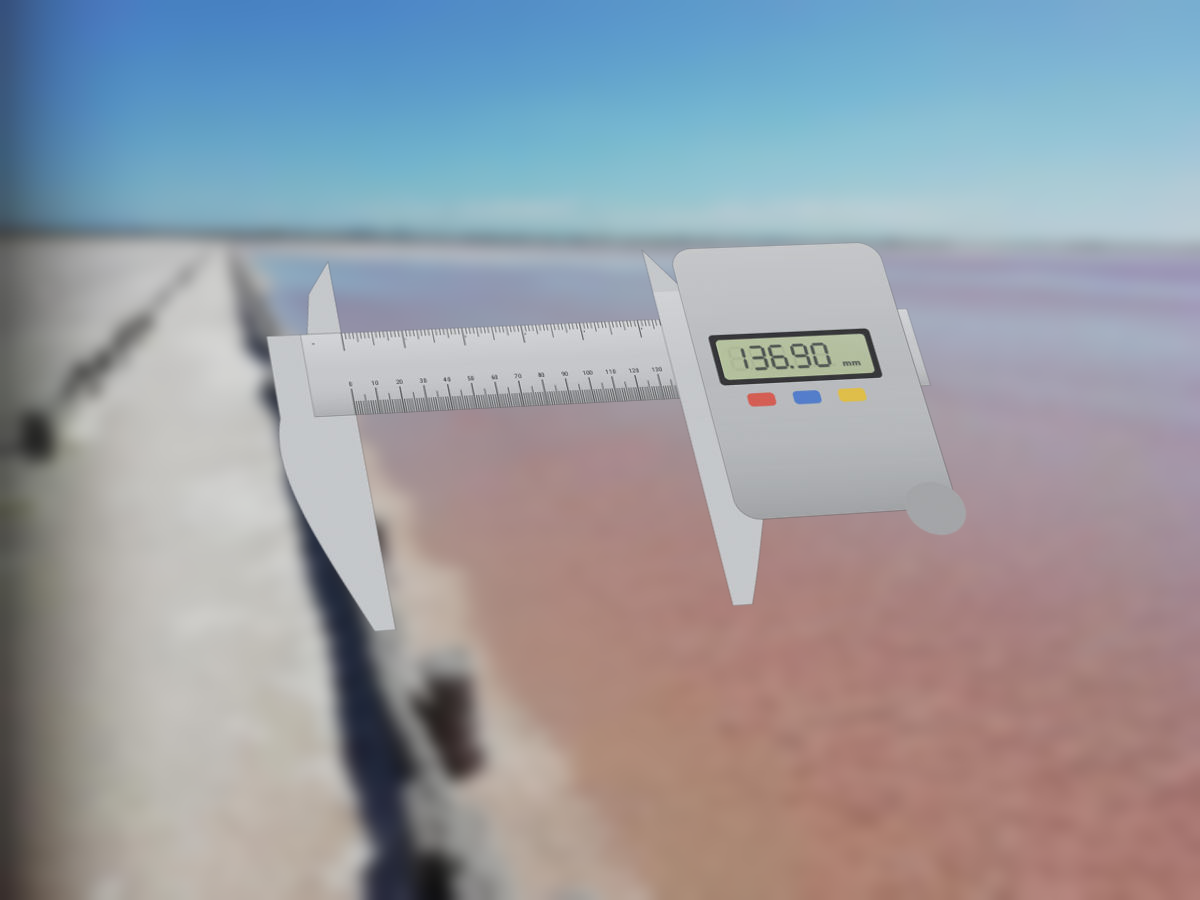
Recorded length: 136.90
